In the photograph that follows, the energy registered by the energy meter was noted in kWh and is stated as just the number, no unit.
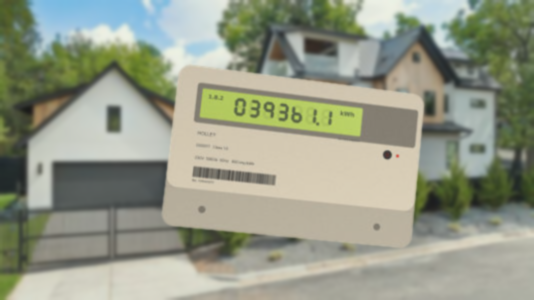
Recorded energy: 39361.1
